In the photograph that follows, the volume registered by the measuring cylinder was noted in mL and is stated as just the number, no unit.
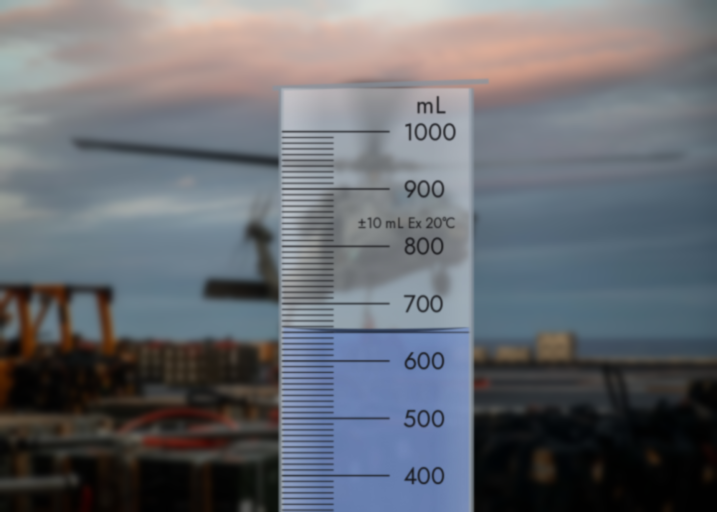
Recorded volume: 650
